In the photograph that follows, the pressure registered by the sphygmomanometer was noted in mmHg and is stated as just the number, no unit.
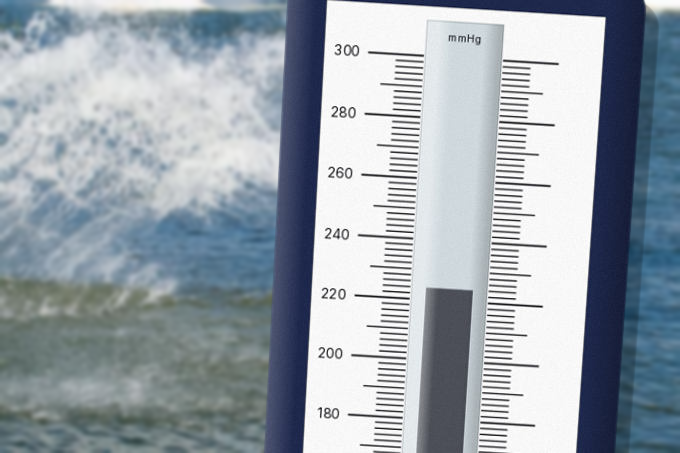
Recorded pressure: 224
